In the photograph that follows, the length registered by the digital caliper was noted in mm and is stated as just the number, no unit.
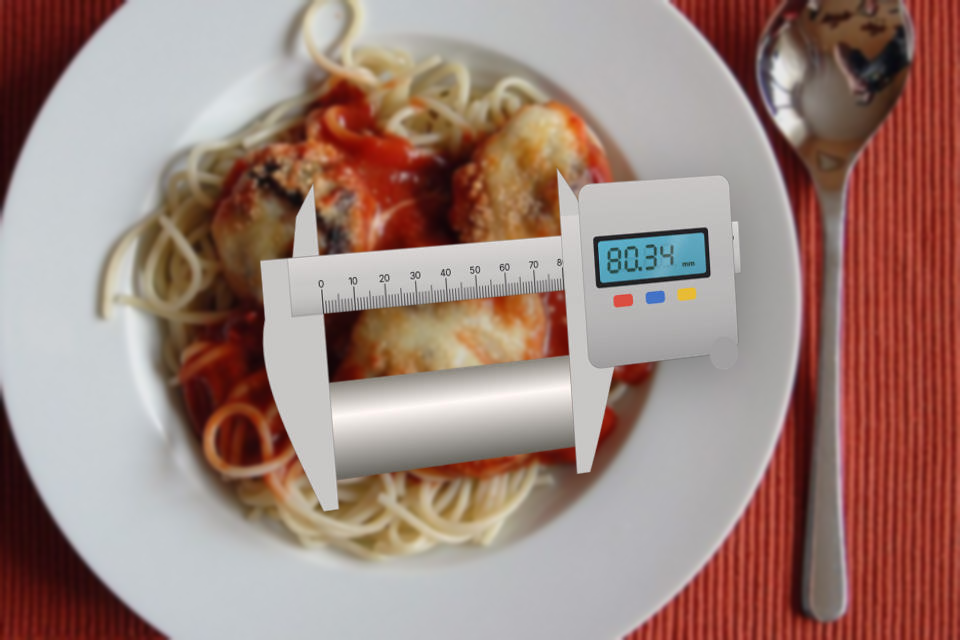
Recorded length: 80.34
